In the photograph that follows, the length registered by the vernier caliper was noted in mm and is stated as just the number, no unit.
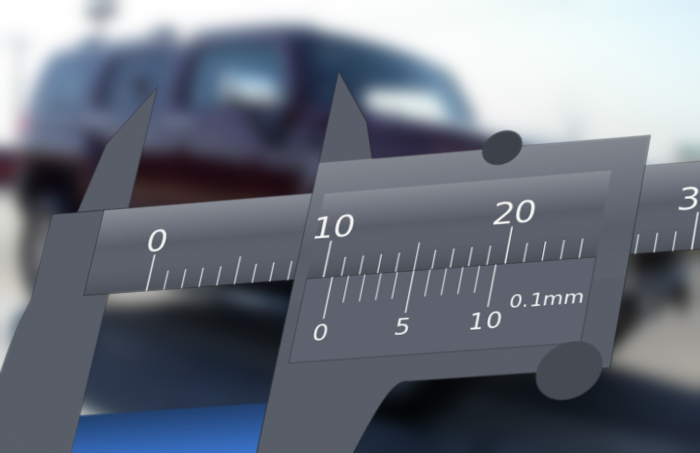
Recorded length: 10.5
